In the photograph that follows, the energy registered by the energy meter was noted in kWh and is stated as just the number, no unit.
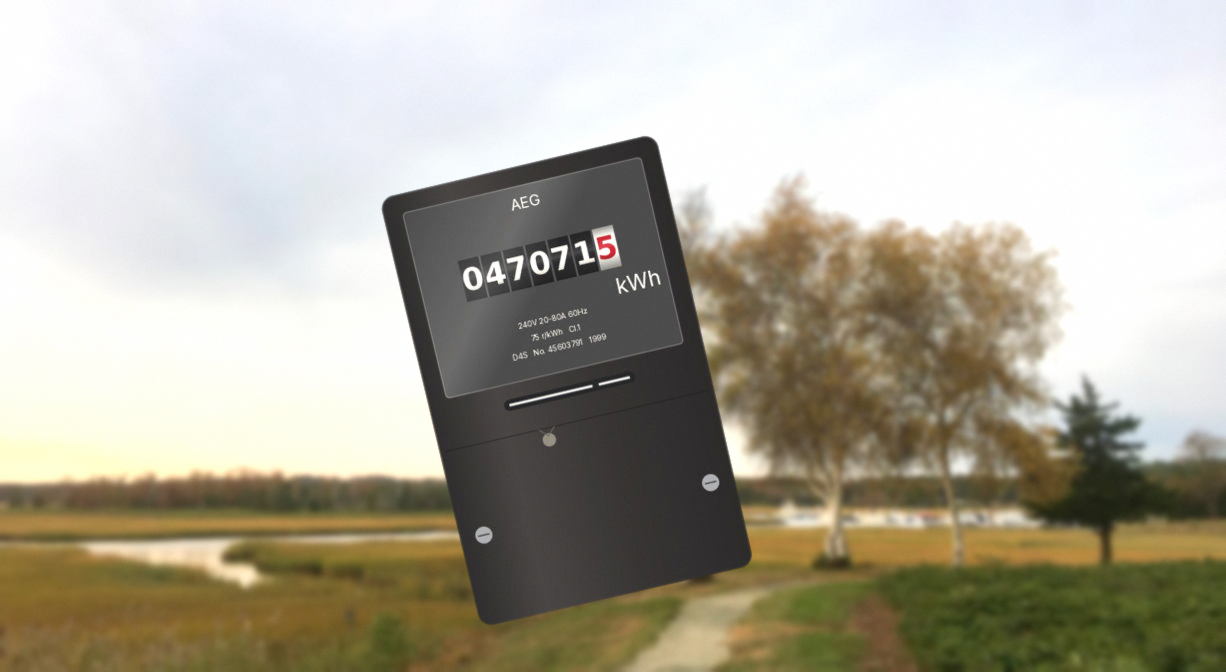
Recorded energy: 47071.5
